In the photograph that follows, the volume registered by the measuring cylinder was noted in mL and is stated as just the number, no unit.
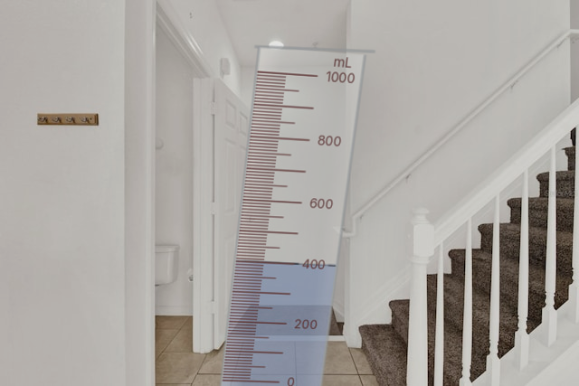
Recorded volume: 400
